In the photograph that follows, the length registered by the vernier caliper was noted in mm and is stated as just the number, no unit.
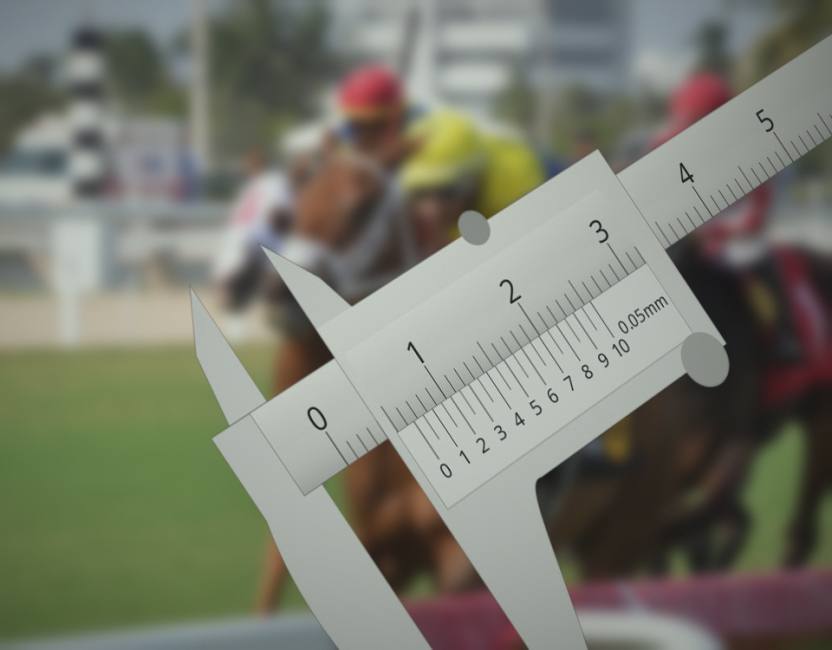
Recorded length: 6.6
